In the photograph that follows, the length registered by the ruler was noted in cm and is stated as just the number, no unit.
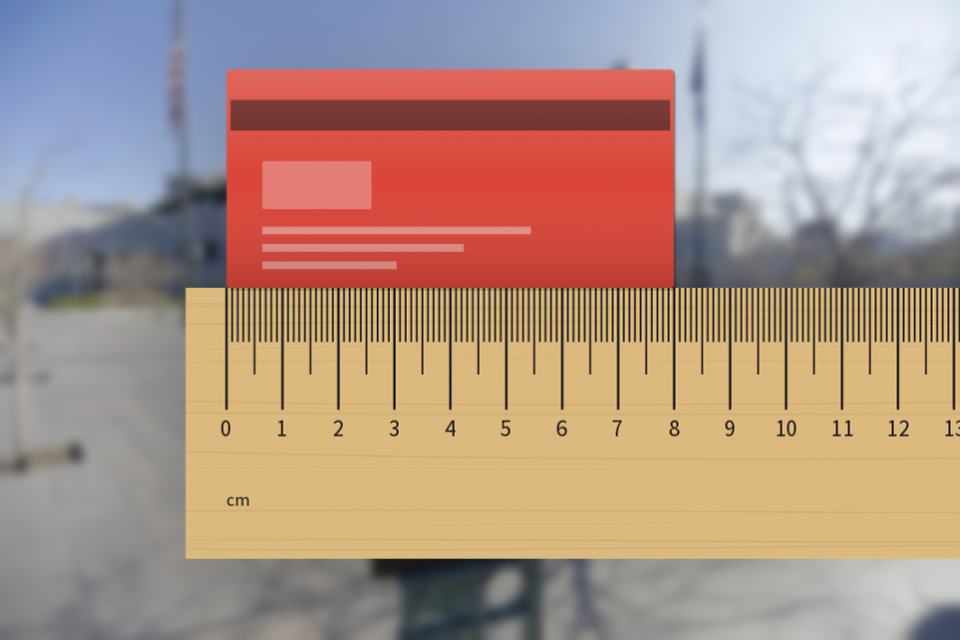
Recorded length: 8
